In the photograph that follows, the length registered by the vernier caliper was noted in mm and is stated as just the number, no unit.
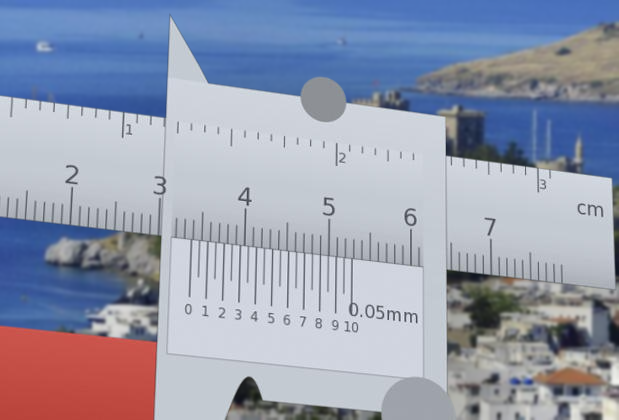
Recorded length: 33.8
